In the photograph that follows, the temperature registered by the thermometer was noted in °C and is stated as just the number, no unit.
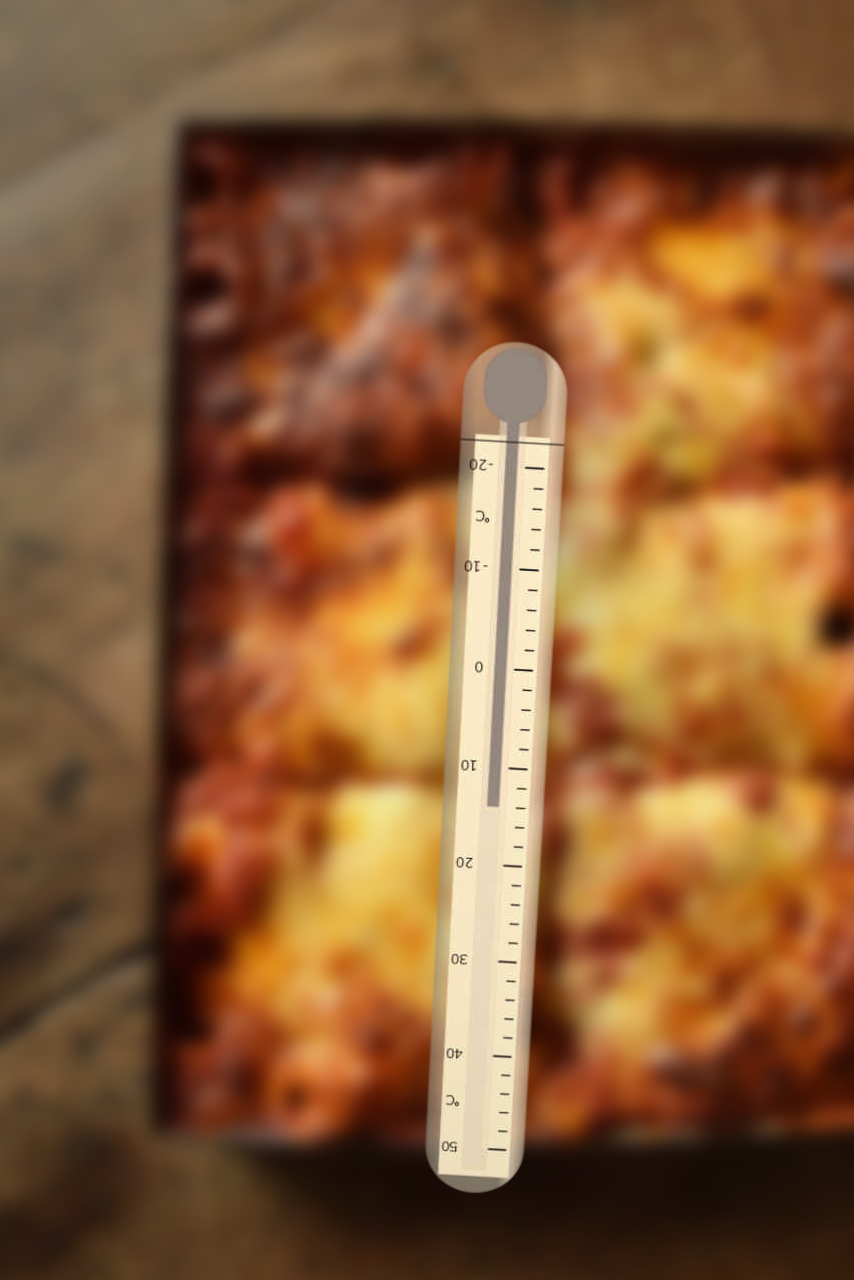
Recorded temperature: 14
